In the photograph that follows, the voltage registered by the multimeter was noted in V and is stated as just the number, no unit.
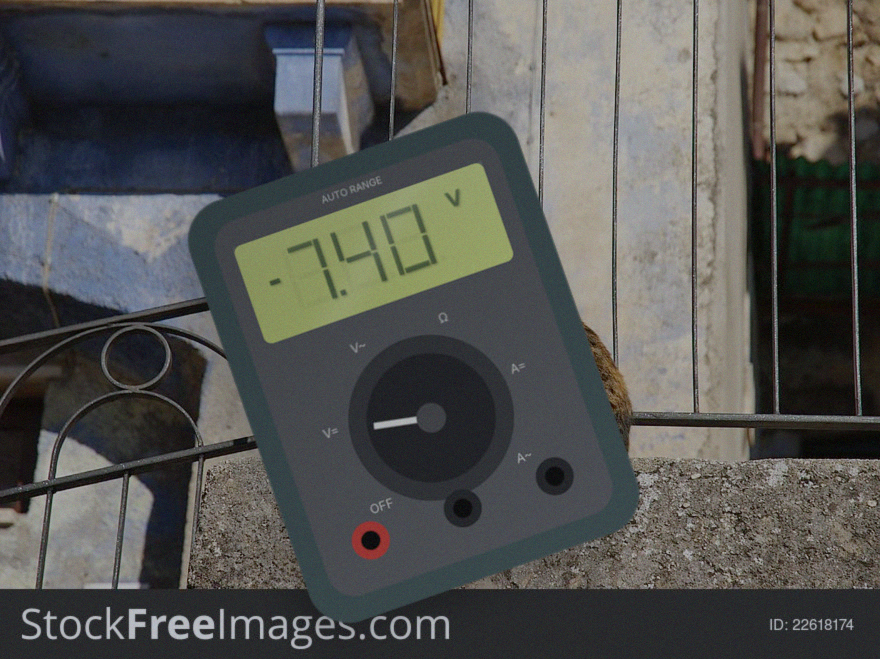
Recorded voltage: -7.40
